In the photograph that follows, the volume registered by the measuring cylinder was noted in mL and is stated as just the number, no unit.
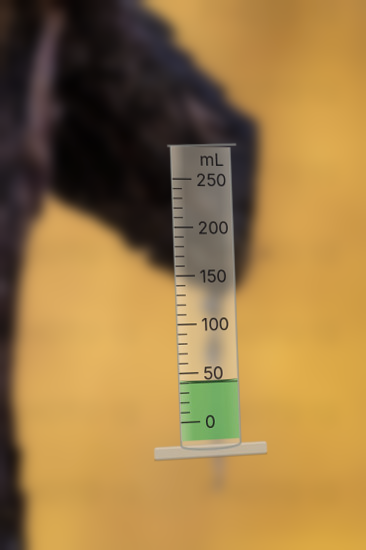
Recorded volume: 40
